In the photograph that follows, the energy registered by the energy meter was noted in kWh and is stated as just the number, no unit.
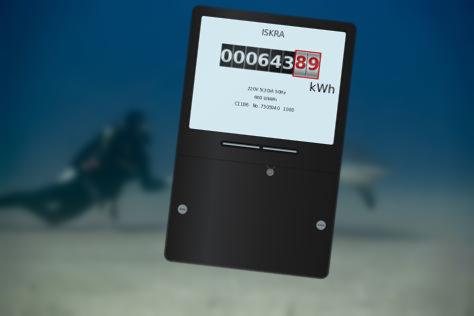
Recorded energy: 643.89
